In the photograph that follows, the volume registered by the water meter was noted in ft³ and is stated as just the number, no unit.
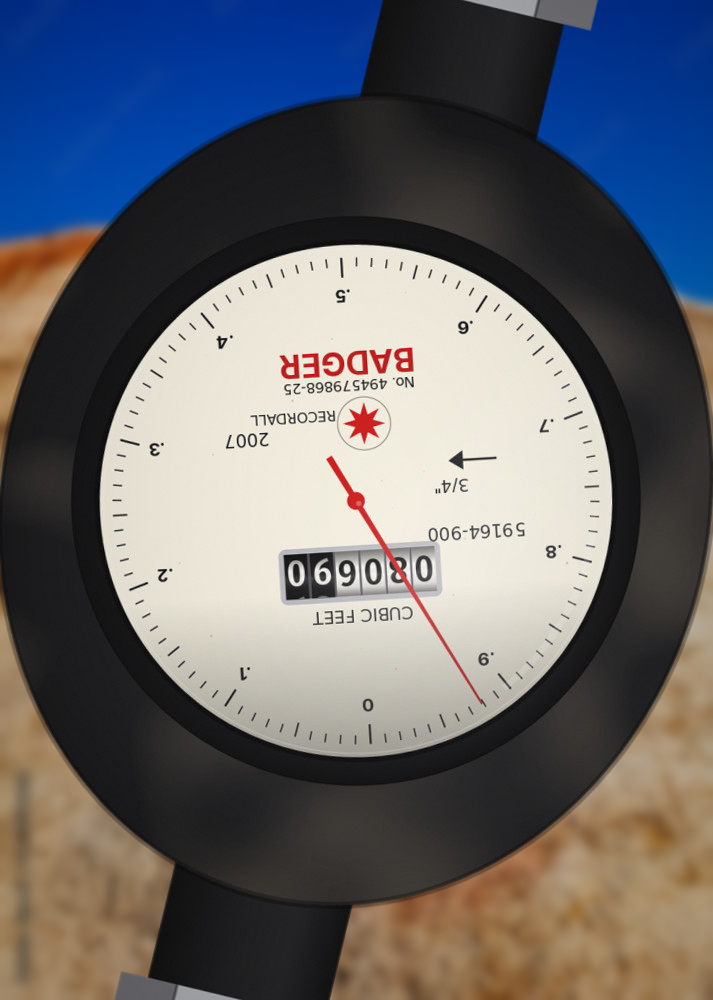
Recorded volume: 80689.92
